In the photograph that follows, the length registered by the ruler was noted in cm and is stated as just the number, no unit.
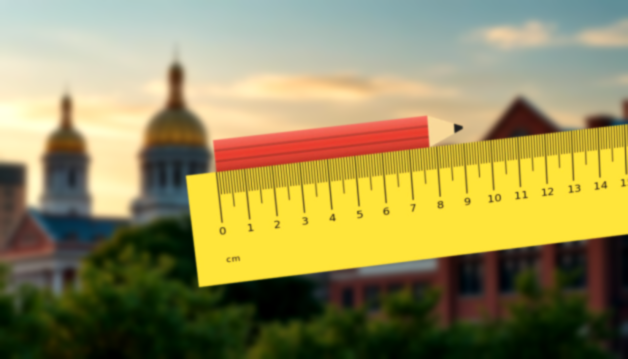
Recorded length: 9
